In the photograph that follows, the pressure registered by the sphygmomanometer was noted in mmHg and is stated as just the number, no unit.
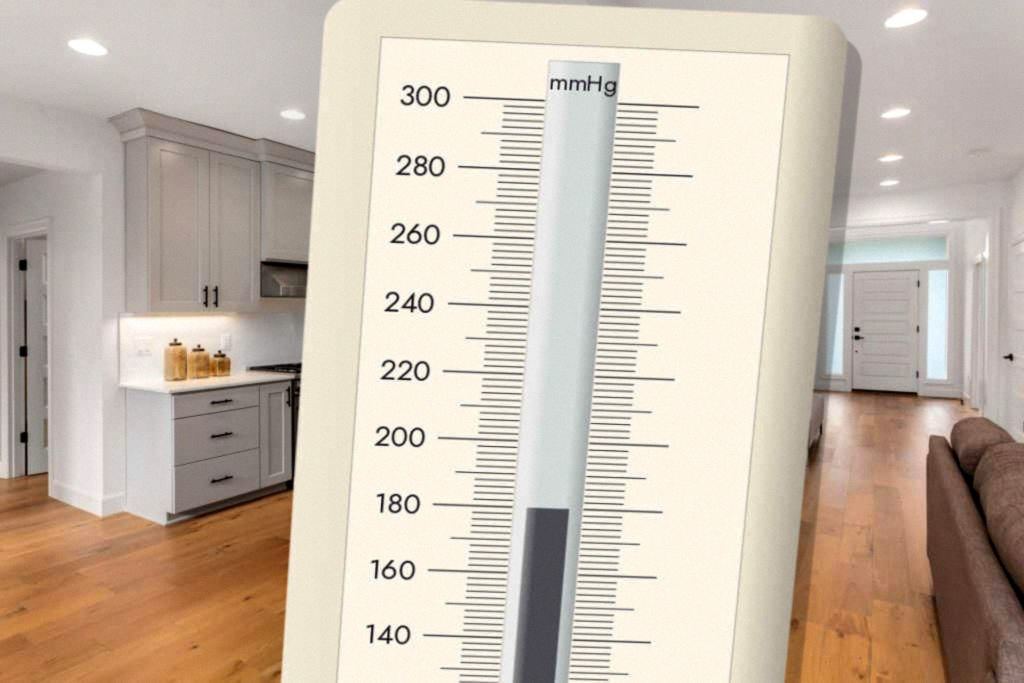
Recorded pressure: 180
